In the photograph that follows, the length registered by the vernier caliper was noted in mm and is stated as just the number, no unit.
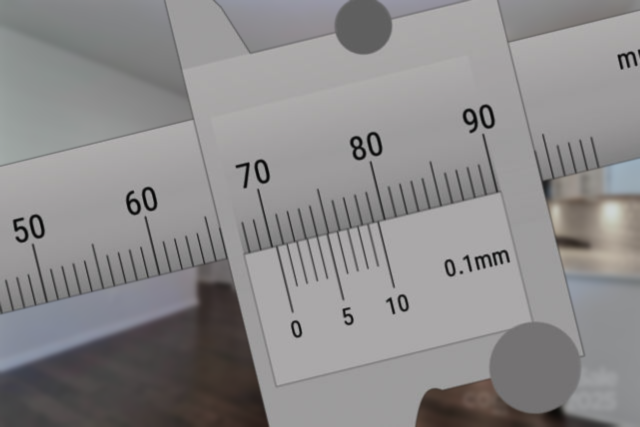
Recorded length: 70.4
